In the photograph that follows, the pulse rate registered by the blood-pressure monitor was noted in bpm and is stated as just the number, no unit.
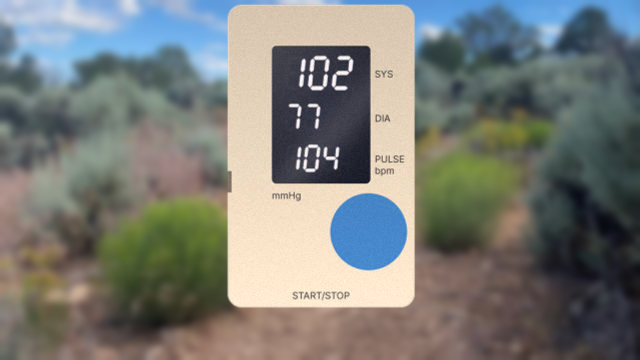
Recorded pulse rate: 104
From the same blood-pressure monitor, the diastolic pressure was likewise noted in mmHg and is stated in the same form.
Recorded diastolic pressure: 77
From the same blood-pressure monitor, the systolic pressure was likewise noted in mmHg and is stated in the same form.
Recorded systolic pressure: 102
